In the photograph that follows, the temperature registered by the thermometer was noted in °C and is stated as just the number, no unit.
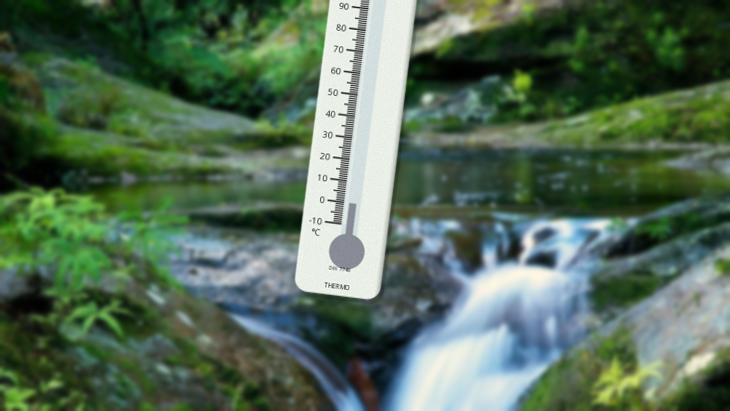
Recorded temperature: 0
